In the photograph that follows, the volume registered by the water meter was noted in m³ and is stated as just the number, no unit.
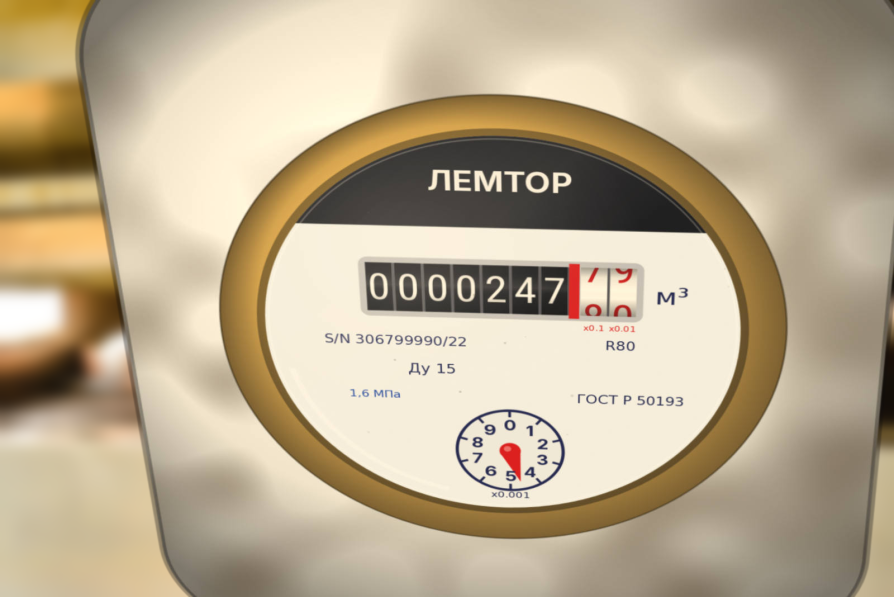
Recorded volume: 247.794
